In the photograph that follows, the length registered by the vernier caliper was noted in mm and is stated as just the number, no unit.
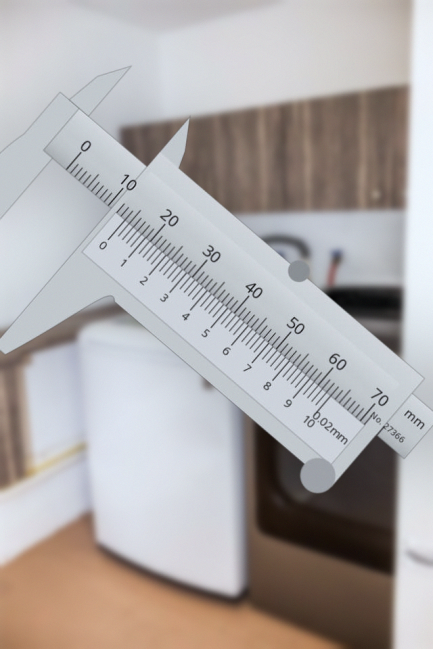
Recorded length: 14.0
